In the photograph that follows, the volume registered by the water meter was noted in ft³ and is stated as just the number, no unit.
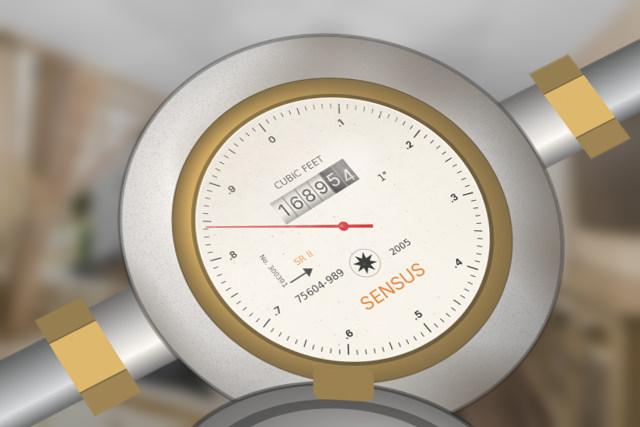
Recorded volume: 168953.84
